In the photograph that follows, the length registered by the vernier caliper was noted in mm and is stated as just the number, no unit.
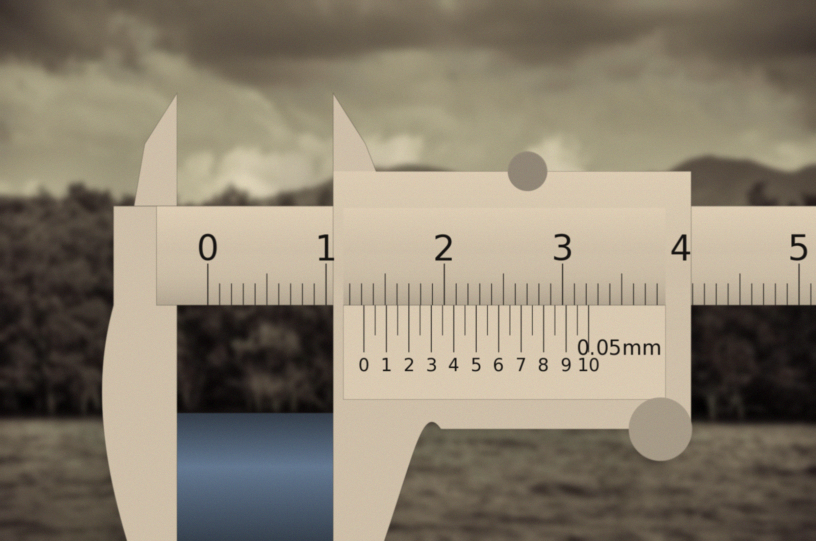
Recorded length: 13.2
